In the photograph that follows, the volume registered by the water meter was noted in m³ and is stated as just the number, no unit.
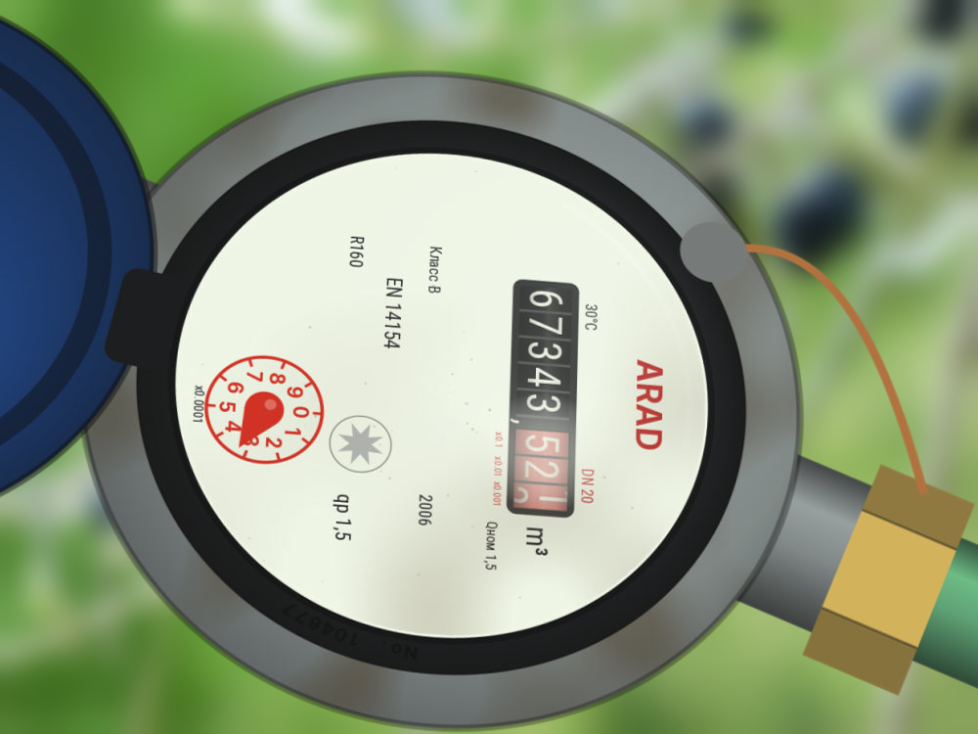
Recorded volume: 67343.5213
